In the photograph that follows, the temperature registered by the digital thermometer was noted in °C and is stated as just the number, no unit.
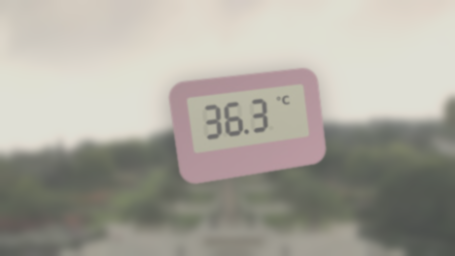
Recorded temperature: 36.3
